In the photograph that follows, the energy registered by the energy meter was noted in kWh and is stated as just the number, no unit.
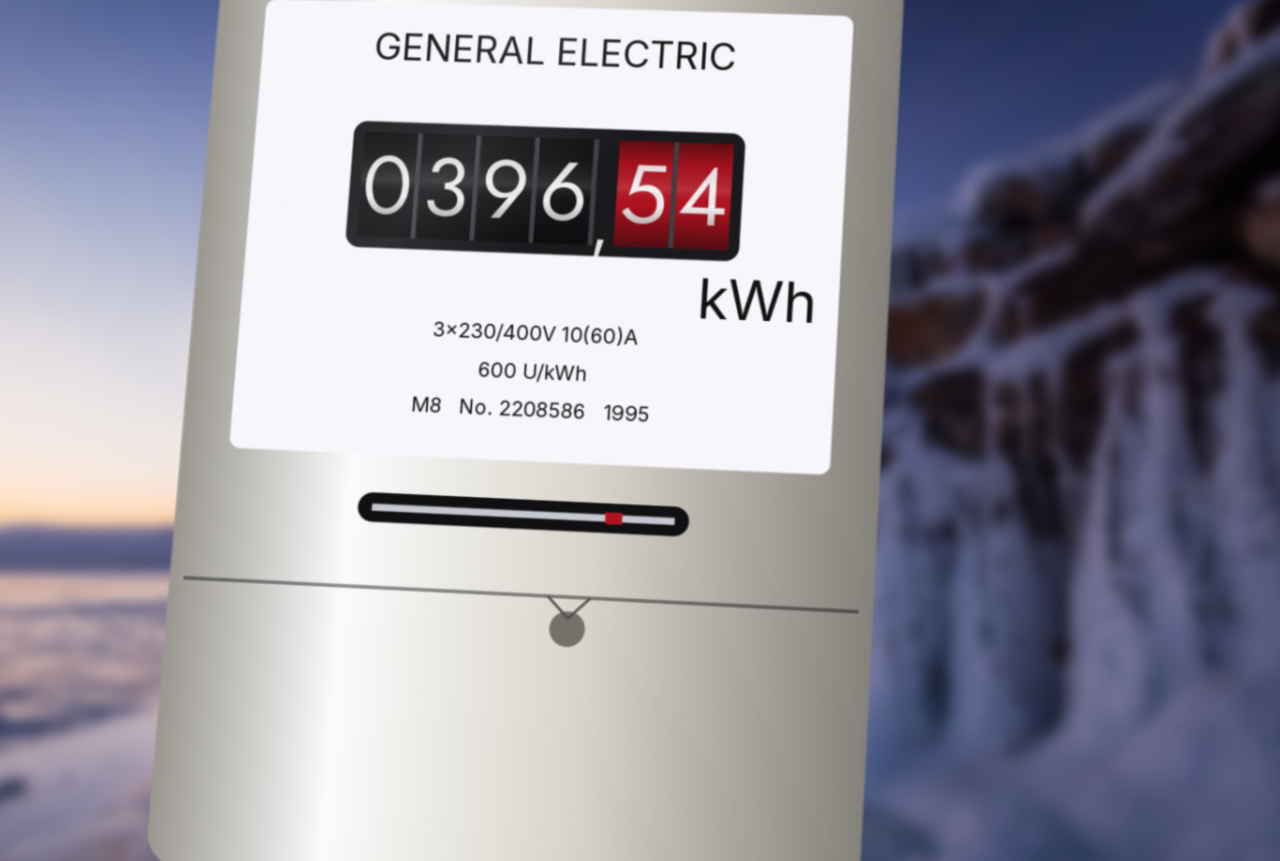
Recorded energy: 396.54
